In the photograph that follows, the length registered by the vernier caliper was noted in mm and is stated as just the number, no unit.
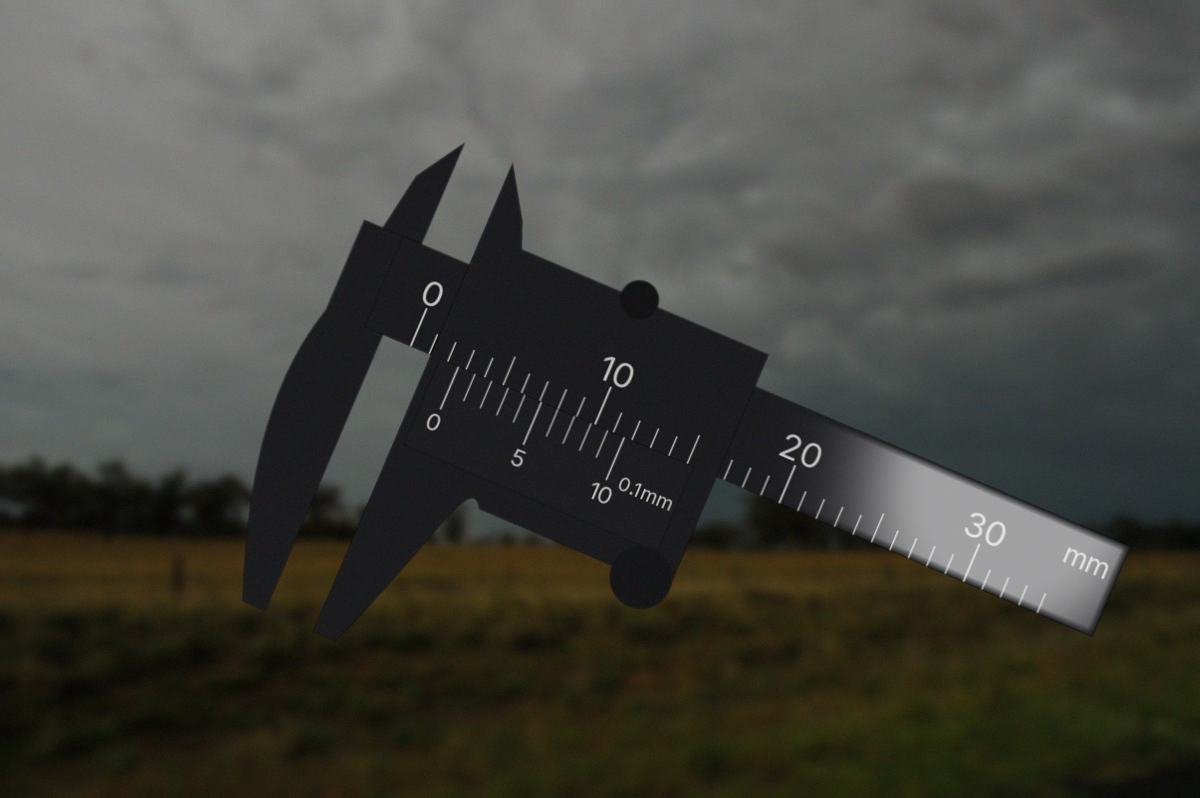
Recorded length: 2.6
